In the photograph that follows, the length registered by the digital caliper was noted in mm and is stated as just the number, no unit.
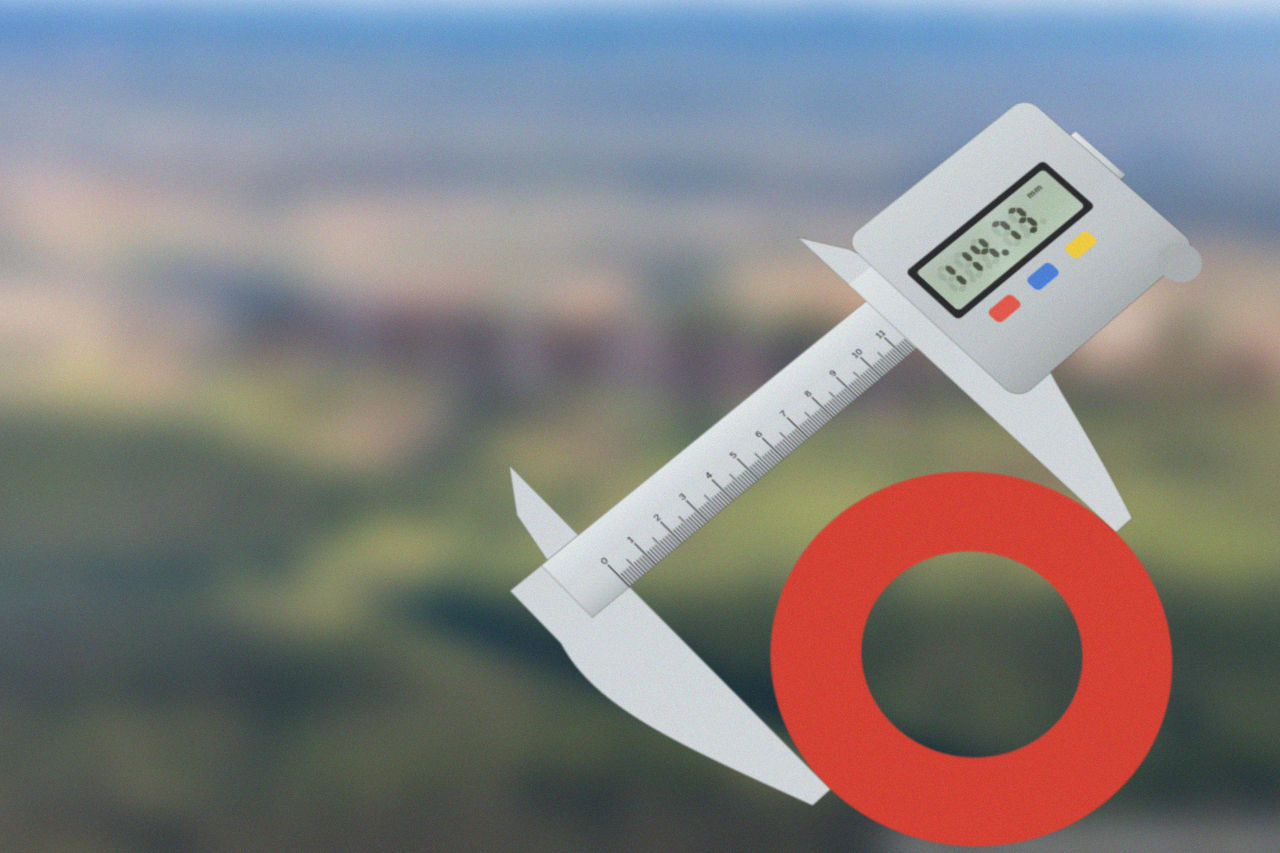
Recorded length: 114.73
